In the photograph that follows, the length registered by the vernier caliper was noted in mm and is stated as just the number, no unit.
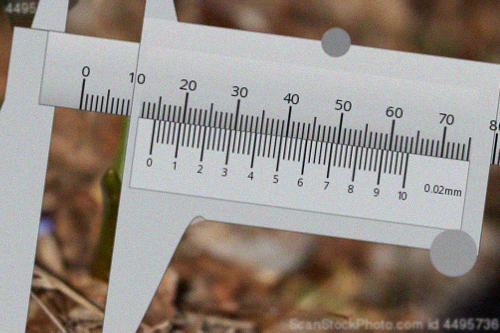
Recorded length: 14.5
